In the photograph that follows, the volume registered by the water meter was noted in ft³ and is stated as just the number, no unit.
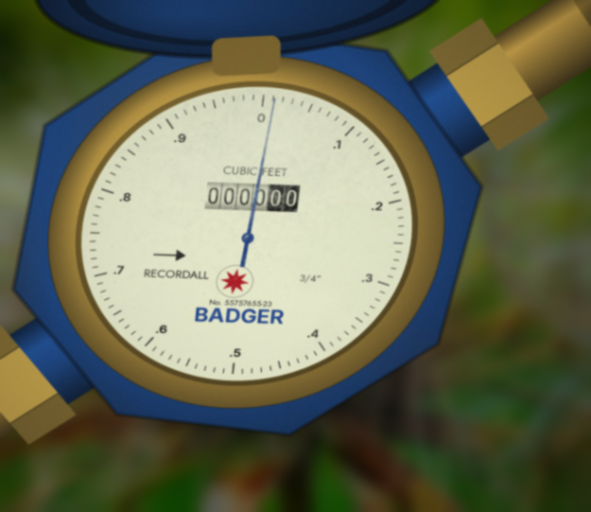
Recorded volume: 0.01
